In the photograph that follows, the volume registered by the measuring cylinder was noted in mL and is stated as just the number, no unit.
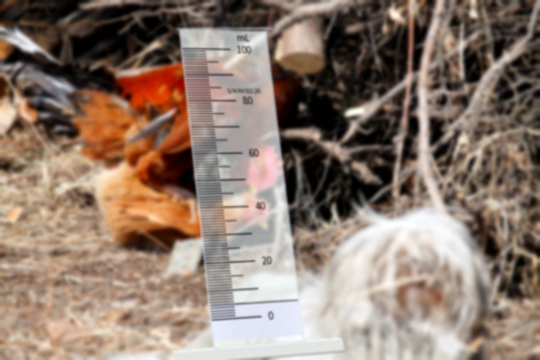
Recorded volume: 5
